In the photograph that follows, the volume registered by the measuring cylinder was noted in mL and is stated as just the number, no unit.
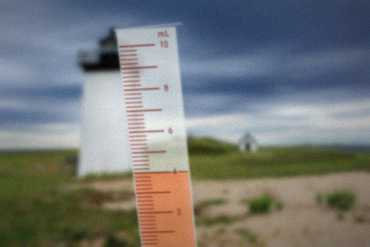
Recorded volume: 4
